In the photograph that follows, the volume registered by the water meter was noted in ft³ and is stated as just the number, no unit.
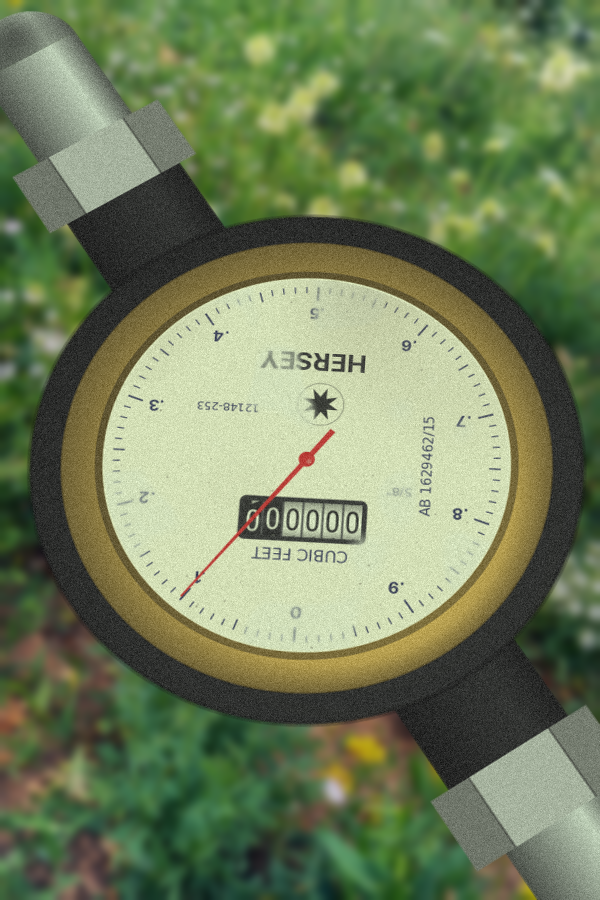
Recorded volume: 0.10
